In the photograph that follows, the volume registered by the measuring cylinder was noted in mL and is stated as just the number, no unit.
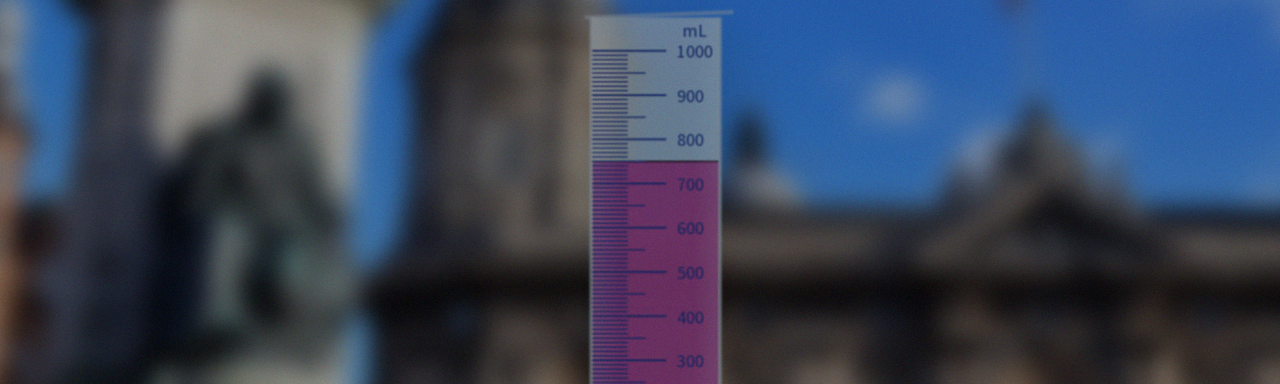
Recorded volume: 750
